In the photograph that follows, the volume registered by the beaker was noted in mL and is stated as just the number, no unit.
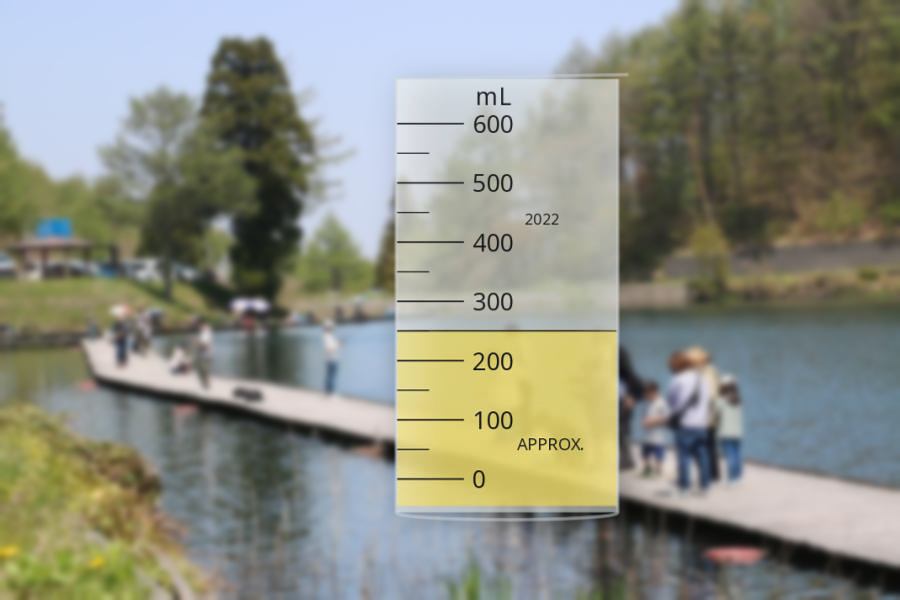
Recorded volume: 250
